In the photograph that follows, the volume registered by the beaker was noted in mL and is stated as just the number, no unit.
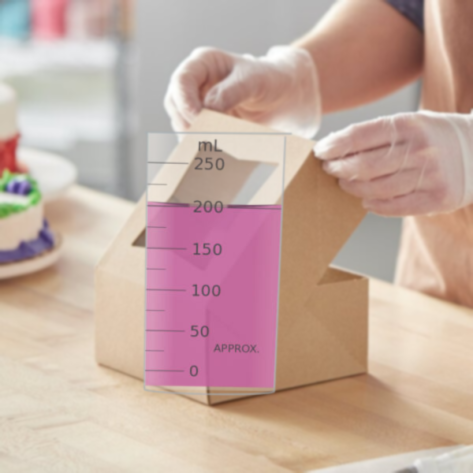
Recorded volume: 200
